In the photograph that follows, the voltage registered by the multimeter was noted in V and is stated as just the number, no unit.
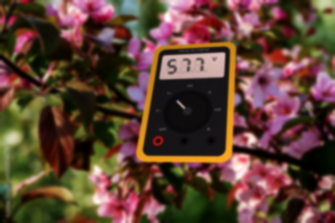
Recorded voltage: 577
